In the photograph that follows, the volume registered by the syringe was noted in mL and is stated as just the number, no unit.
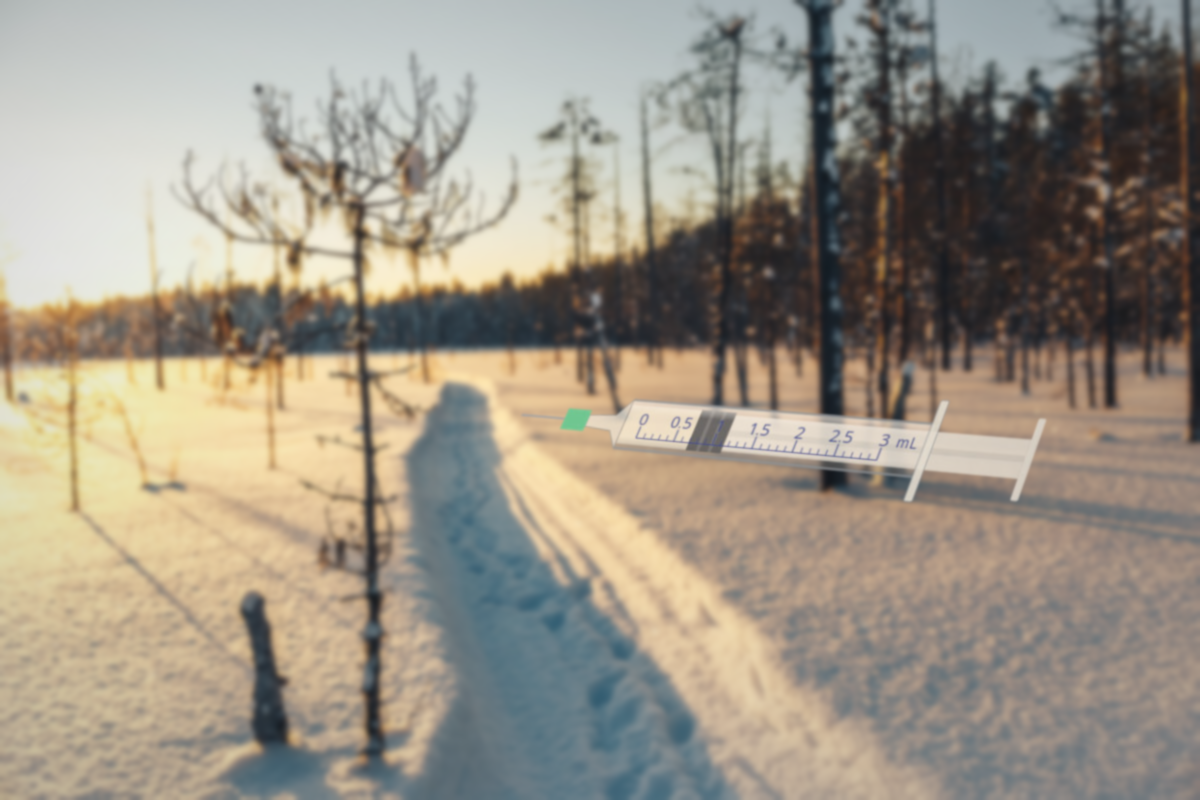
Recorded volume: 0.7
